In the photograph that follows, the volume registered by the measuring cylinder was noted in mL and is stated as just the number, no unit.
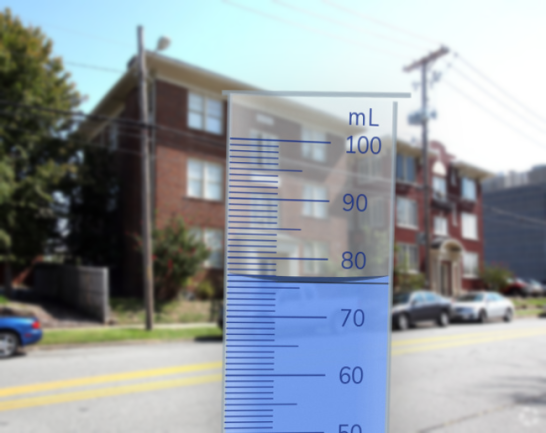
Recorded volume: 76
